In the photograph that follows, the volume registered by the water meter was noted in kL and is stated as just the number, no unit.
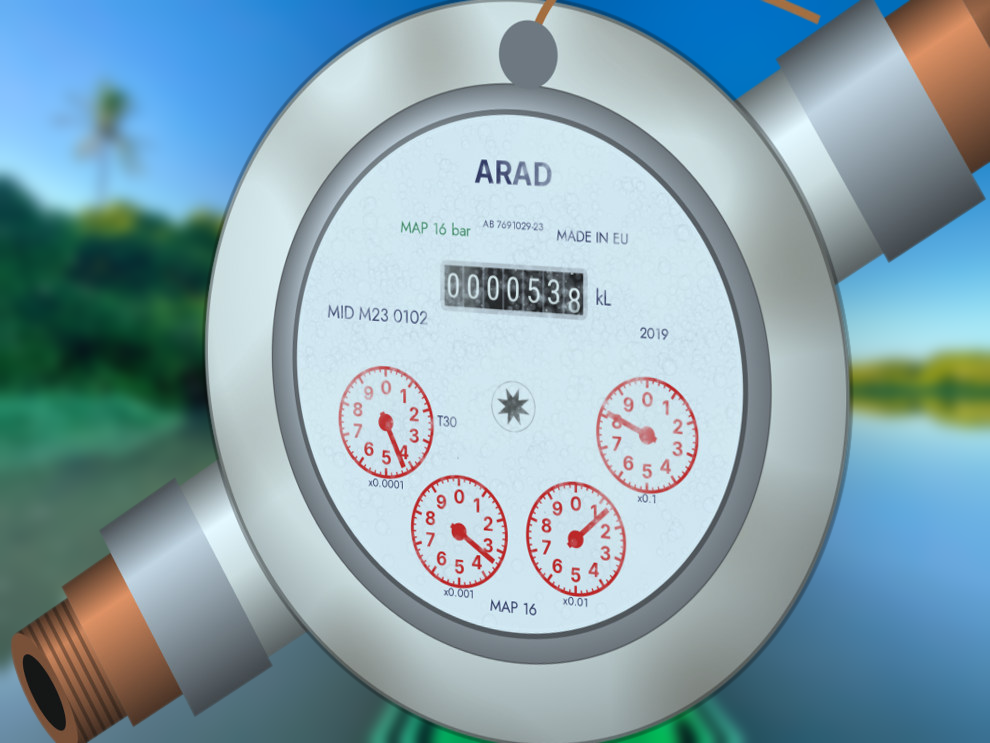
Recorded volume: 537.8134
